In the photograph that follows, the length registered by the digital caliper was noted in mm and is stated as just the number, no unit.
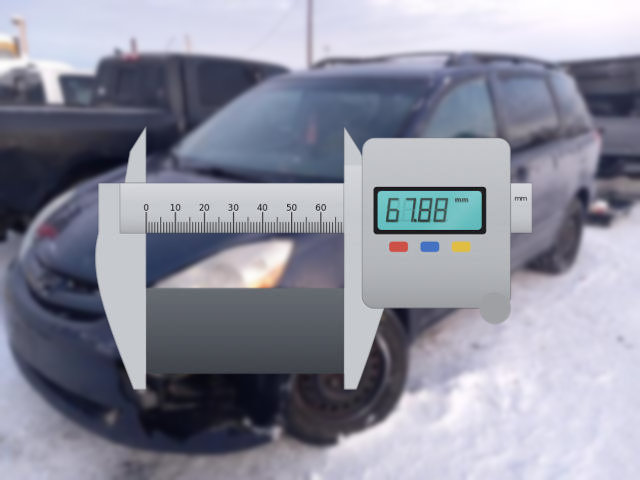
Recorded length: 67.88
